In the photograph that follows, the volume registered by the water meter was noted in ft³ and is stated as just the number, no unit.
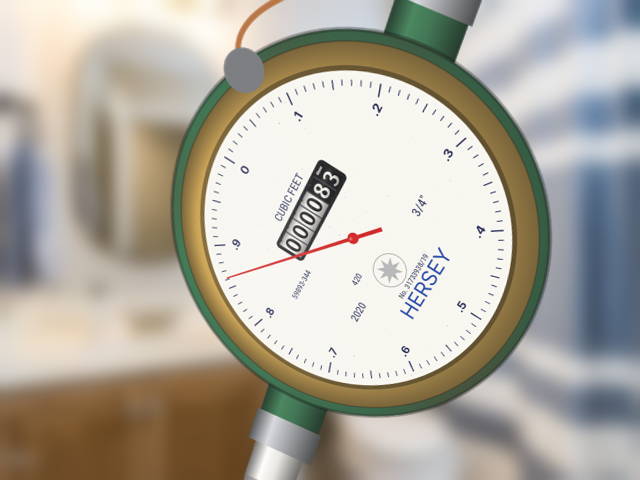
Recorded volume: 82.86
